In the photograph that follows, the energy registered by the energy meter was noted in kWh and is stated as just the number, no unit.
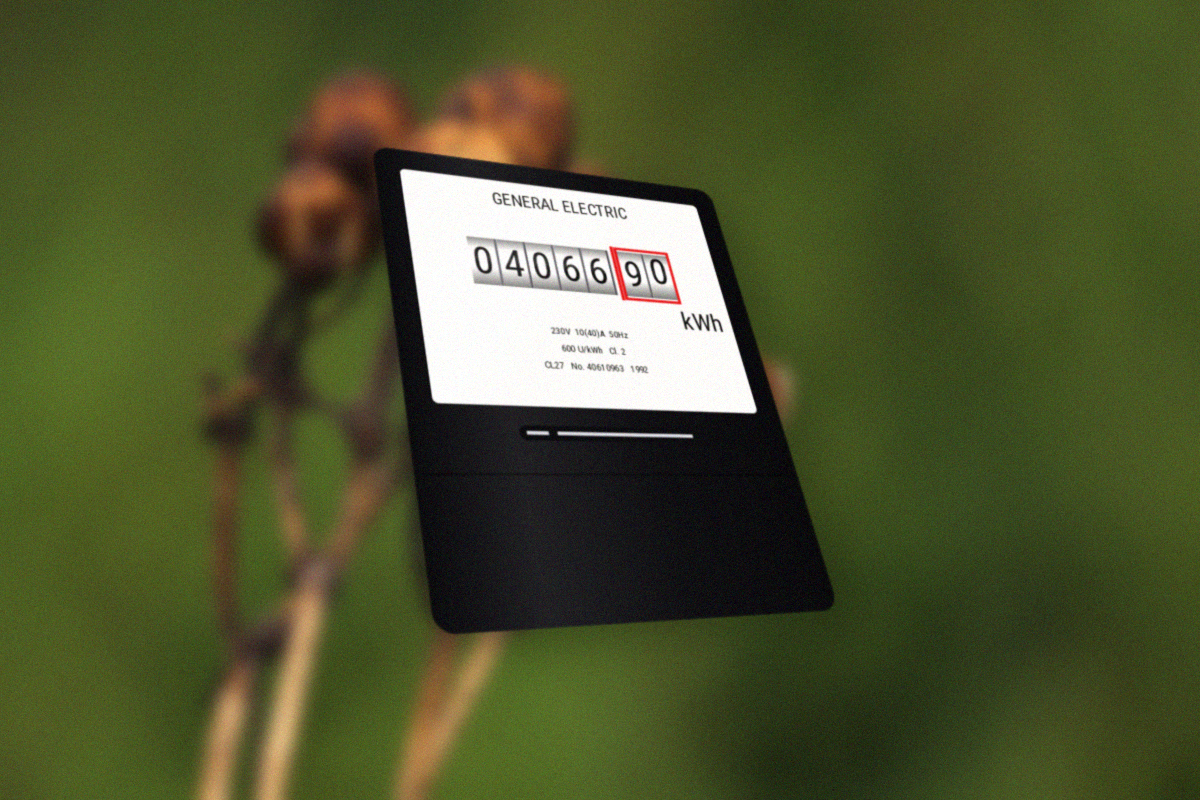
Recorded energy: 4066.90
